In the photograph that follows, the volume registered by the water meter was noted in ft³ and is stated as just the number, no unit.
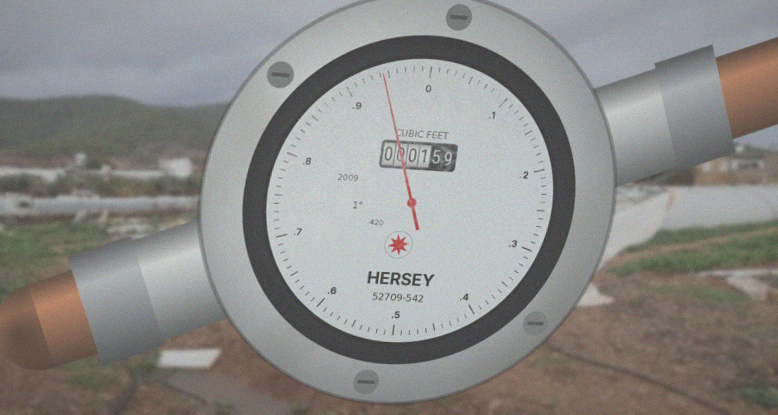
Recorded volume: 158.94
